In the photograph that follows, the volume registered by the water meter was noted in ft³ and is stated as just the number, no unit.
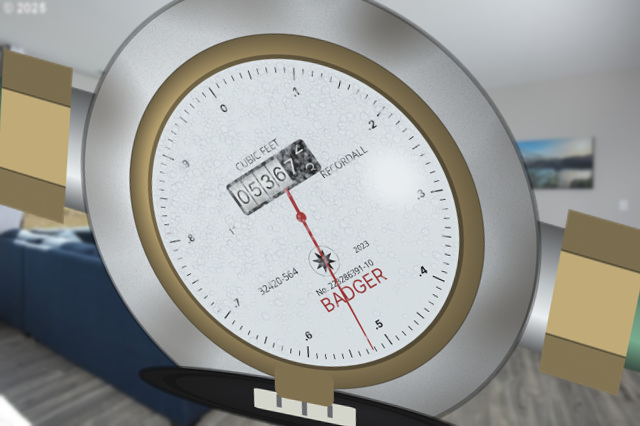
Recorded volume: 53672.52
